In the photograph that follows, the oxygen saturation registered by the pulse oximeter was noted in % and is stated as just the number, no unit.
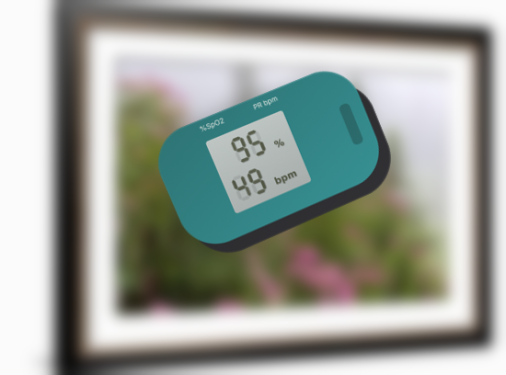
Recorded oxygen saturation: 95
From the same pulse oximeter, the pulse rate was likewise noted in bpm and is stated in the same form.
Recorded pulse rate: 49
